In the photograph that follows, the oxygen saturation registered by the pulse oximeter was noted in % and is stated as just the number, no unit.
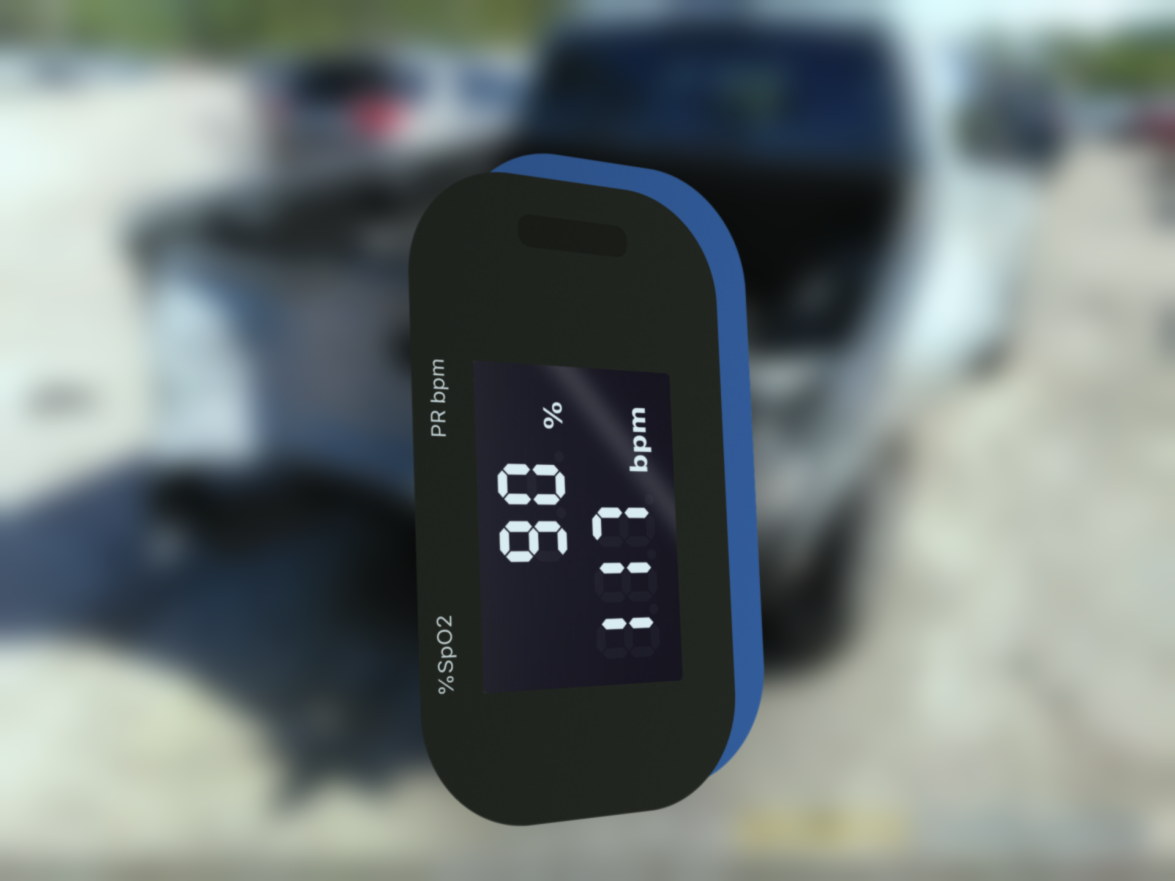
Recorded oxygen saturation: 90
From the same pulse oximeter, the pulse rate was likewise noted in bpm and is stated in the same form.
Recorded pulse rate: 117
